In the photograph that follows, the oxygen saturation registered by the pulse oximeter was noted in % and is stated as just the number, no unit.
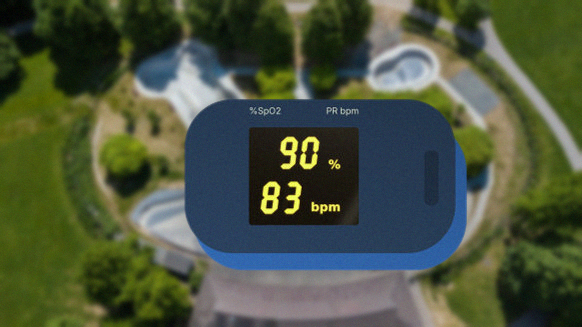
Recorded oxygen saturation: 90
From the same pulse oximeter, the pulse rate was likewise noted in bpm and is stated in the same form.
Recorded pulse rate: 83
